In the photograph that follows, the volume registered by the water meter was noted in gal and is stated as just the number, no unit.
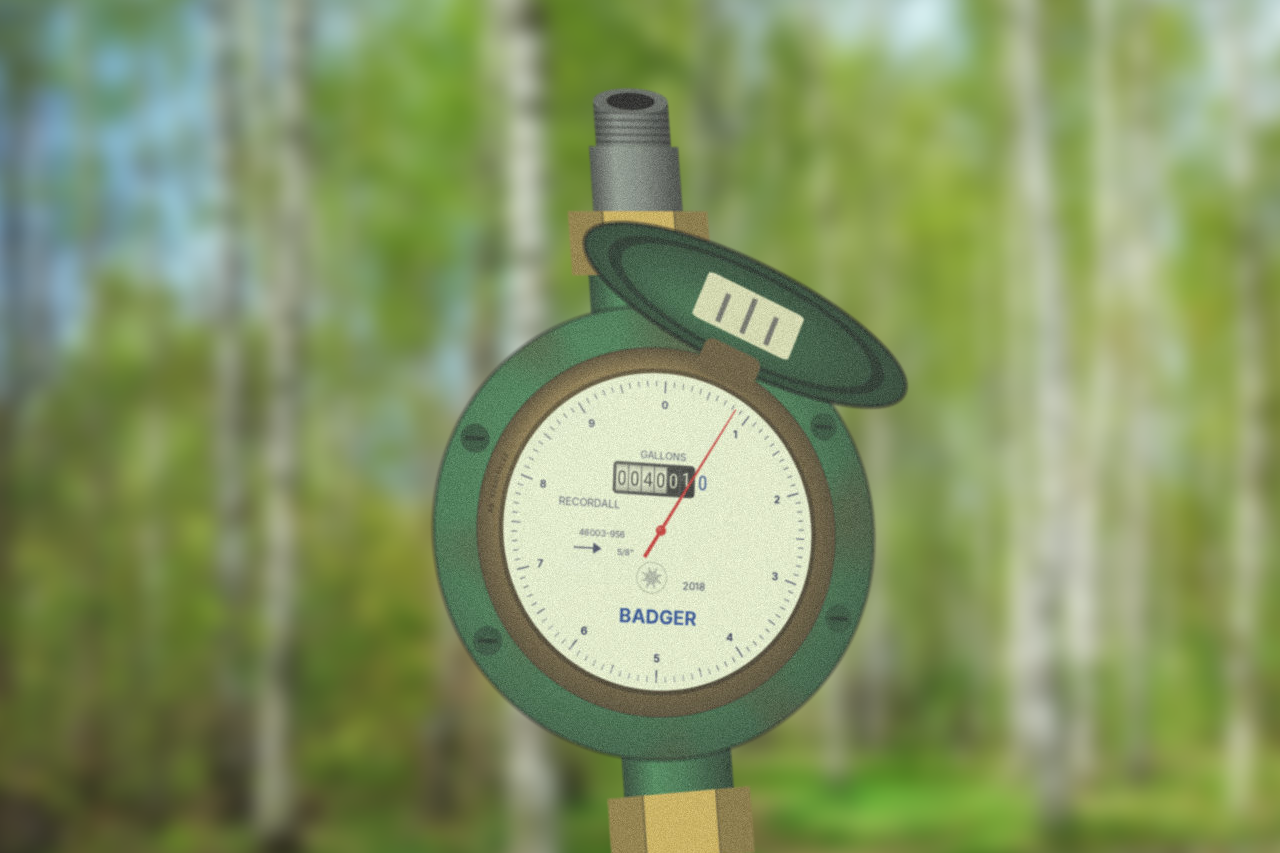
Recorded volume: 40010.8
